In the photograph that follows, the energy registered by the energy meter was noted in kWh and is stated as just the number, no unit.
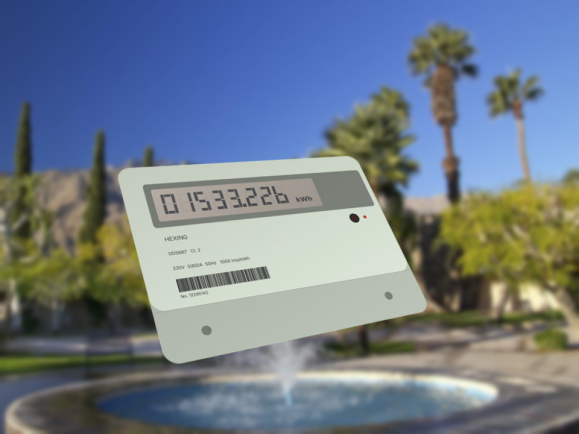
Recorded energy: 1533.226
